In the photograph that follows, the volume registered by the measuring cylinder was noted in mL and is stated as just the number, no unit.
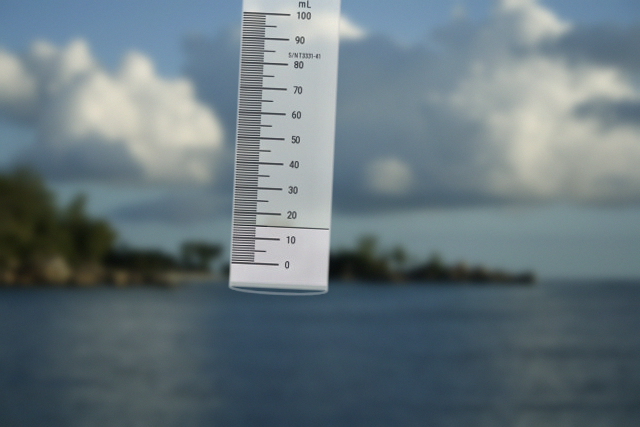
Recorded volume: 15
